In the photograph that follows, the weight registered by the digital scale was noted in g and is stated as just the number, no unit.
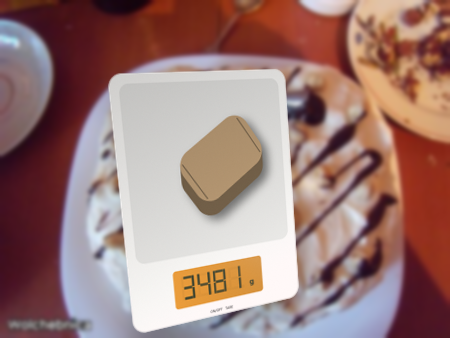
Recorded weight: 3481
